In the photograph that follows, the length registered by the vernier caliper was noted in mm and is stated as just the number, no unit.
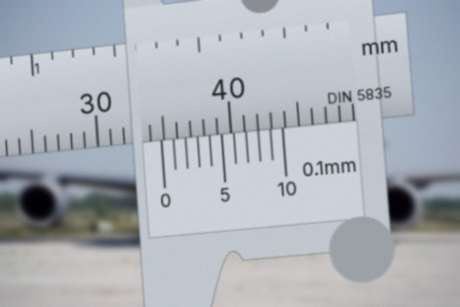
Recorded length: 34.8
